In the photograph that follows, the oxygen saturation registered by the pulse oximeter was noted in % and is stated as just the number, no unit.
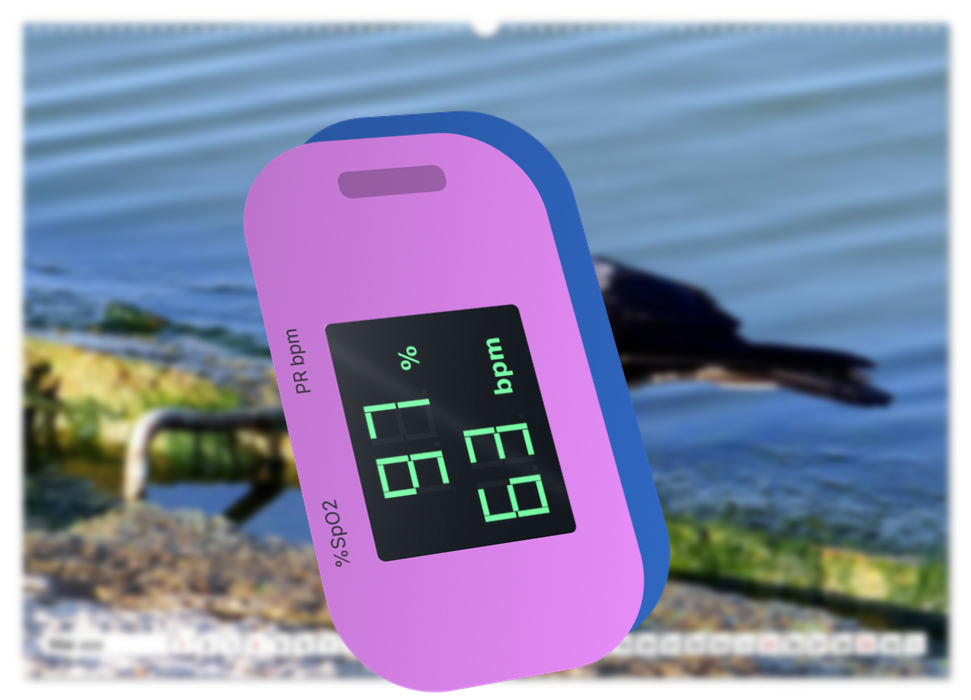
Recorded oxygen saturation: 97
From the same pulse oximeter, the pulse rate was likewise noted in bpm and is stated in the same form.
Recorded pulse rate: 63
